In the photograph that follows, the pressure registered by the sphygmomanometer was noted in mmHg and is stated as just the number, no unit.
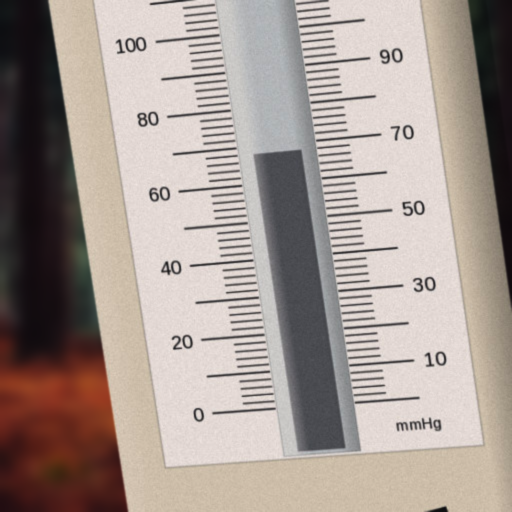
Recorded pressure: 68
